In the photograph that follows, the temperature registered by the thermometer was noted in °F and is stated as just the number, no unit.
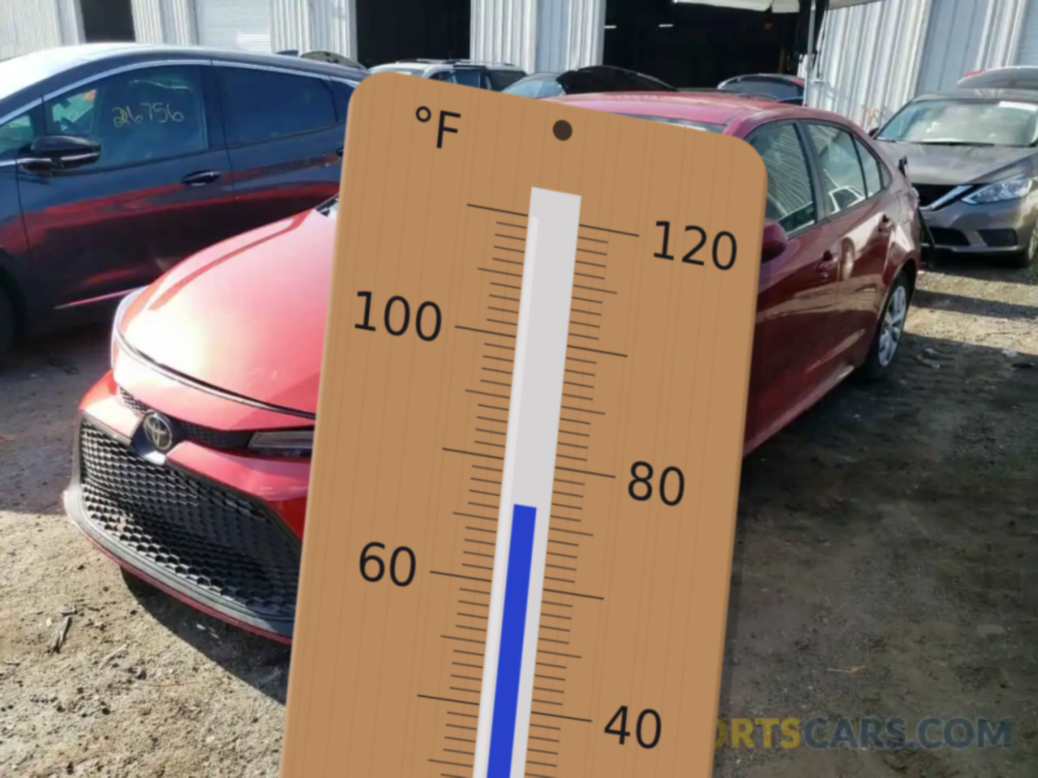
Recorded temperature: 73
